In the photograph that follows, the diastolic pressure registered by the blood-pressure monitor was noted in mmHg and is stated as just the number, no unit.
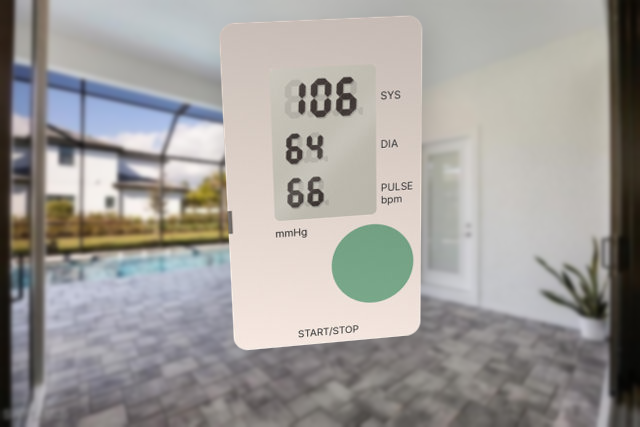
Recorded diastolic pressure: 64
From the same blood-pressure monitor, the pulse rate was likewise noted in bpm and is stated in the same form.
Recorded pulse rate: 66
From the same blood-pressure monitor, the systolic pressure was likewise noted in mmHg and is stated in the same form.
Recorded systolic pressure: 106
